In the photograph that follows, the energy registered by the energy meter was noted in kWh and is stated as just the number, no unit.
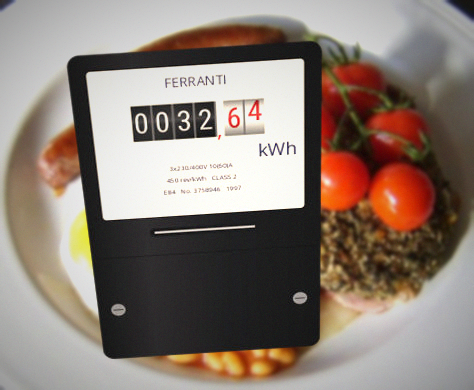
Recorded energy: 32.64
